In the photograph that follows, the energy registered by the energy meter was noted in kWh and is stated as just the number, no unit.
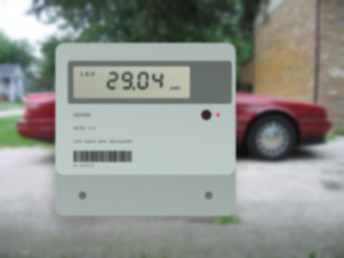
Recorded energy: 29.04
